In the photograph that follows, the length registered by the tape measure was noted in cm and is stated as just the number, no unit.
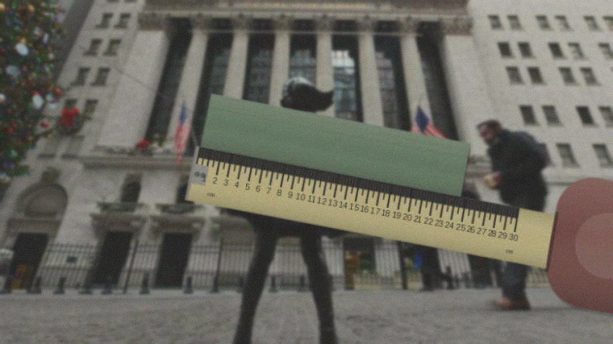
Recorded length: 24.5
